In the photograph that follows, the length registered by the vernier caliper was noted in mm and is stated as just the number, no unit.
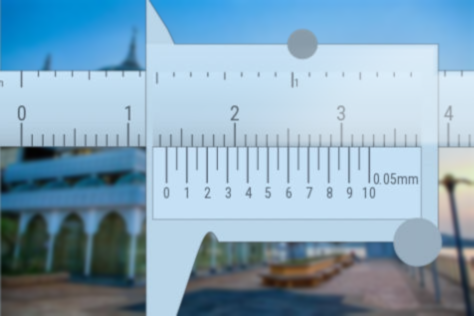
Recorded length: 13.6
